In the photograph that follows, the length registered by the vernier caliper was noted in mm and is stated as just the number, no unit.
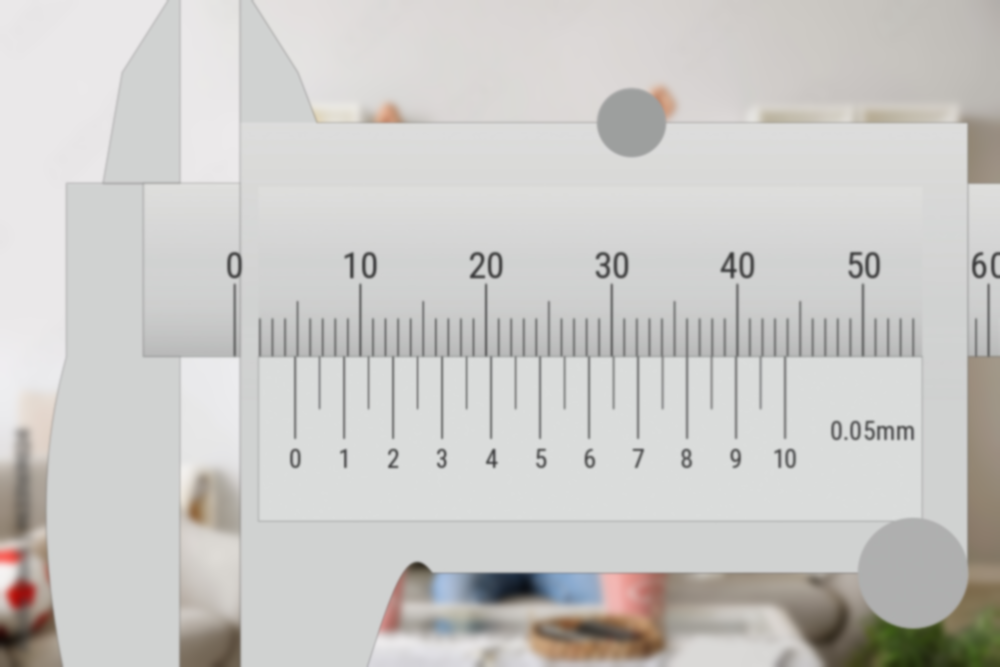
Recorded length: 4.8
